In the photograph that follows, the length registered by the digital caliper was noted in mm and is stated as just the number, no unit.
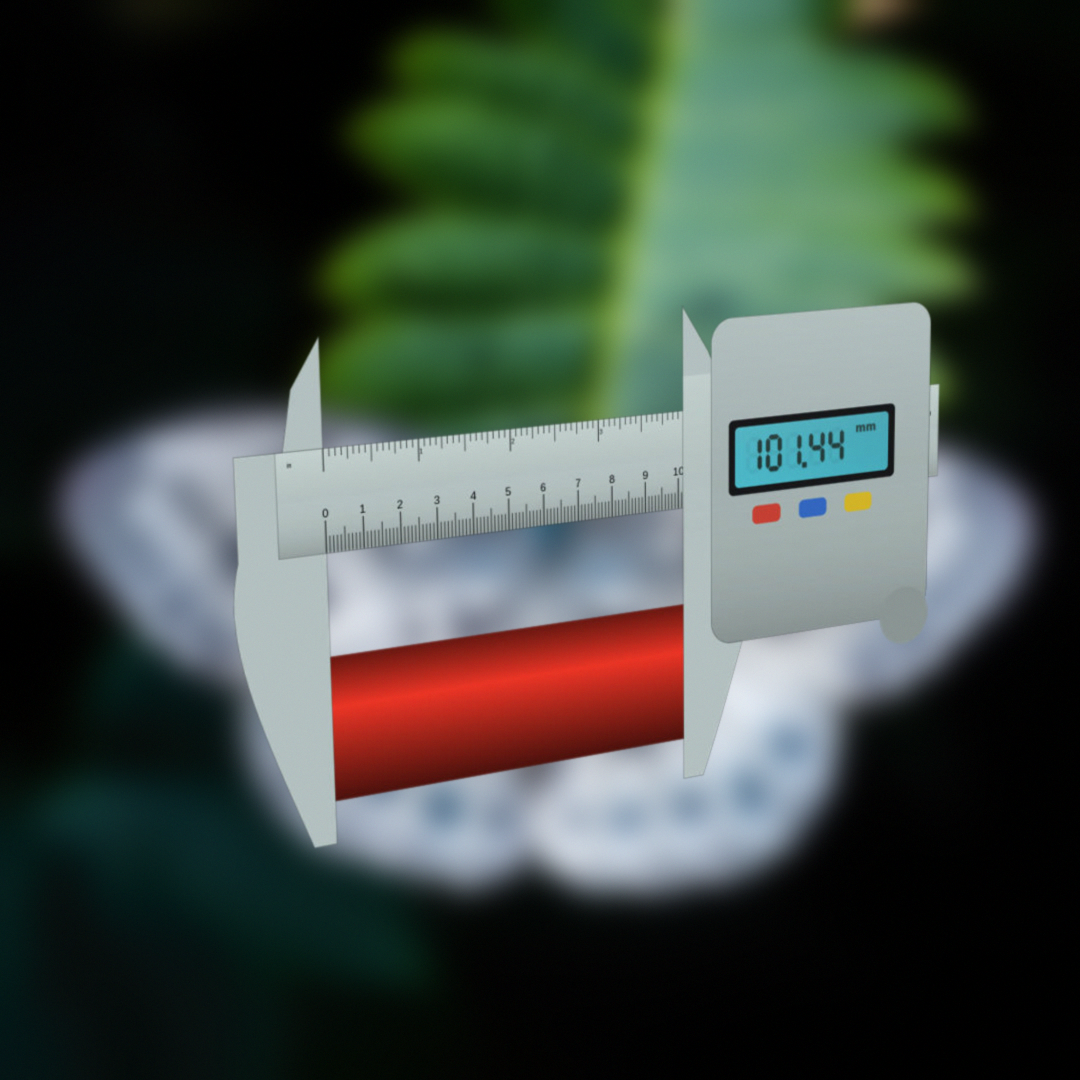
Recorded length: 101.44
